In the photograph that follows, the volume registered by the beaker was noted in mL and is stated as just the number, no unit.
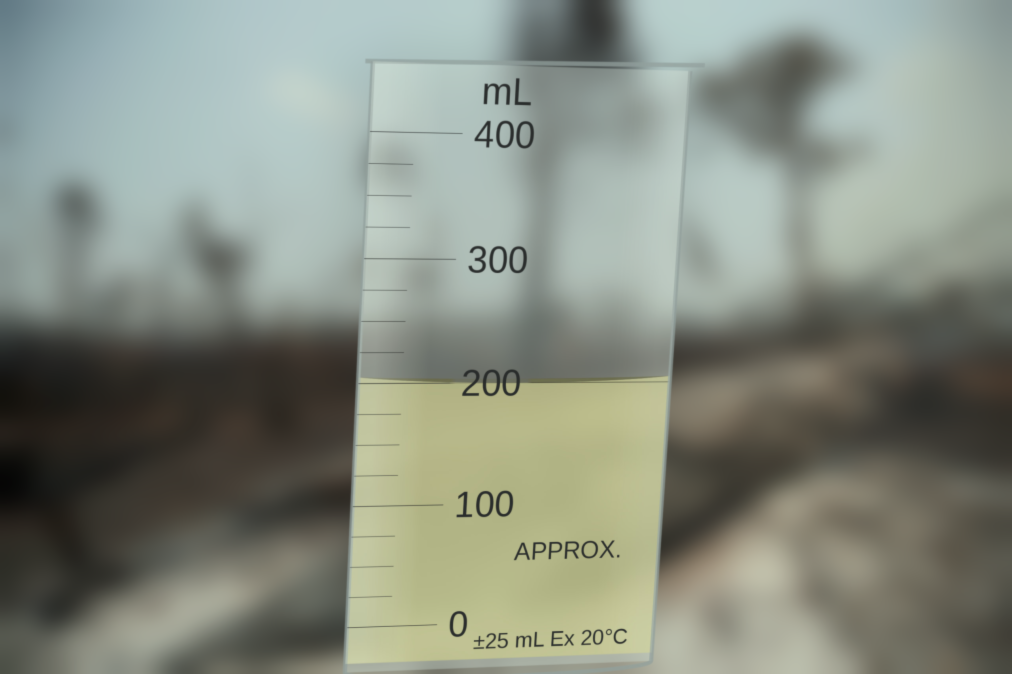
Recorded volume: 200
